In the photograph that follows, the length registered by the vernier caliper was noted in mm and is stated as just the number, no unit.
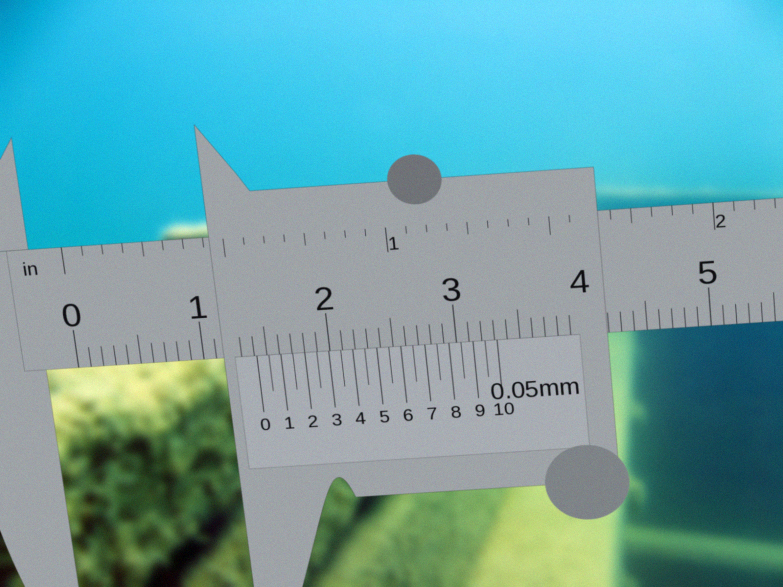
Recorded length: 14.2
